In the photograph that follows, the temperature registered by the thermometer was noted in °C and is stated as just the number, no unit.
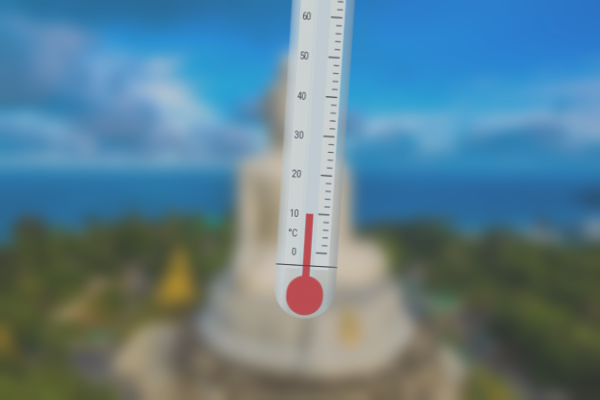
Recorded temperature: 10
